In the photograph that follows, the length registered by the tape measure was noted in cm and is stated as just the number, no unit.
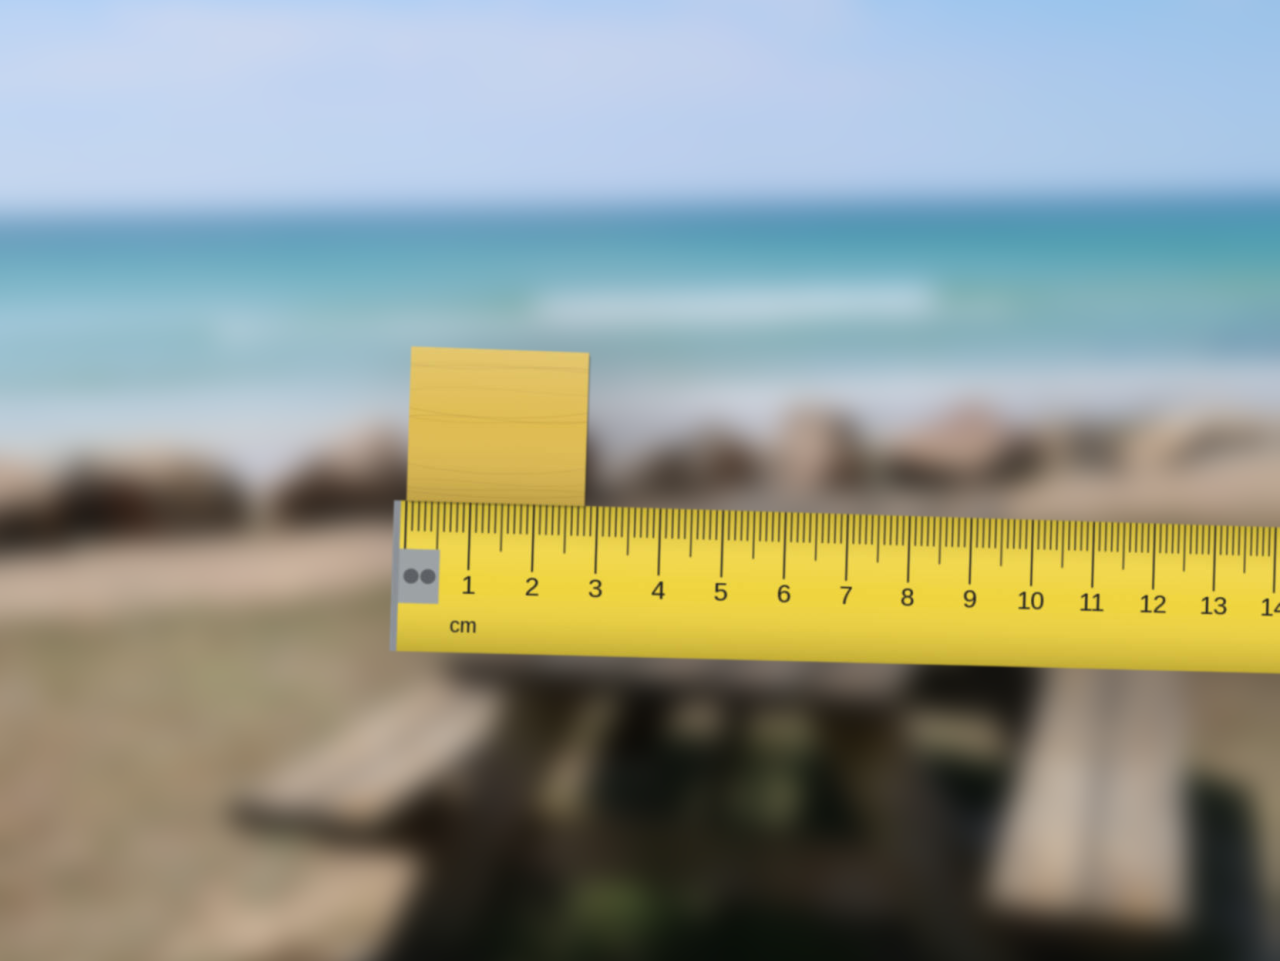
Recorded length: 2.8
